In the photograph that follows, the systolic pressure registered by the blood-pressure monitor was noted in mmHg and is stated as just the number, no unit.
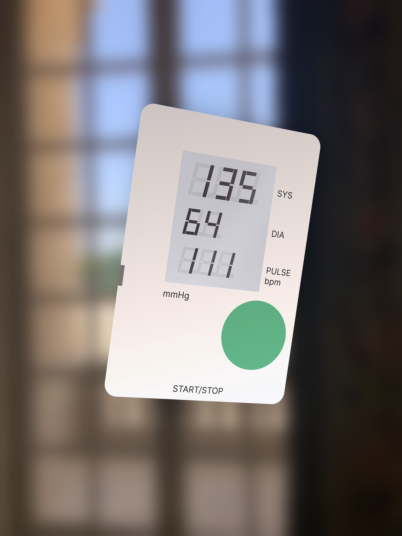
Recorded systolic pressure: 135
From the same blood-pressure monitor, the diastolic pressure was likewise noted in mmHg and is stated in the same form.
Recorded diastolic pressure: 64
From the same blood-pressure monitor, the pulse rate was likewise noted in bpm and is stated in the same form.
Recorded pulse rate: 111
